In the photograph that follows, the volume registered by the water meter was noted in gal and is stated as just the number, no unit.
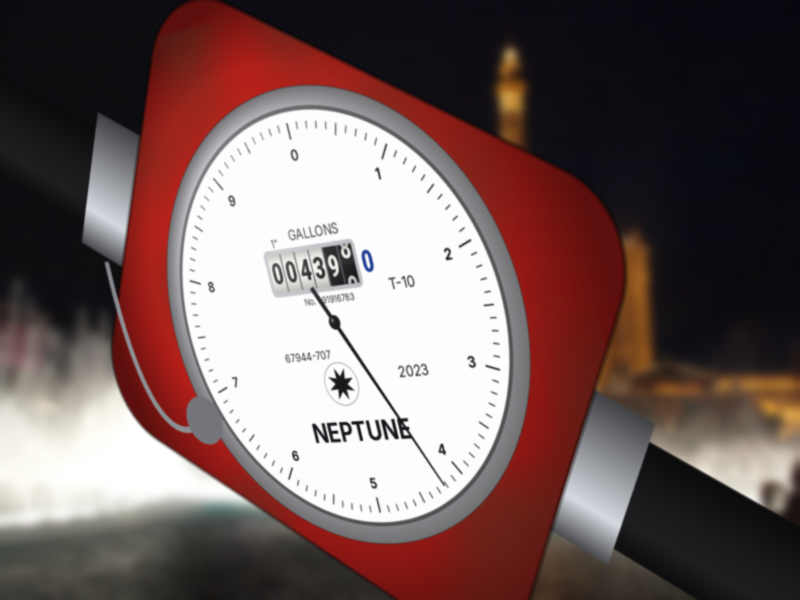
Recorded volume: 43984.2
